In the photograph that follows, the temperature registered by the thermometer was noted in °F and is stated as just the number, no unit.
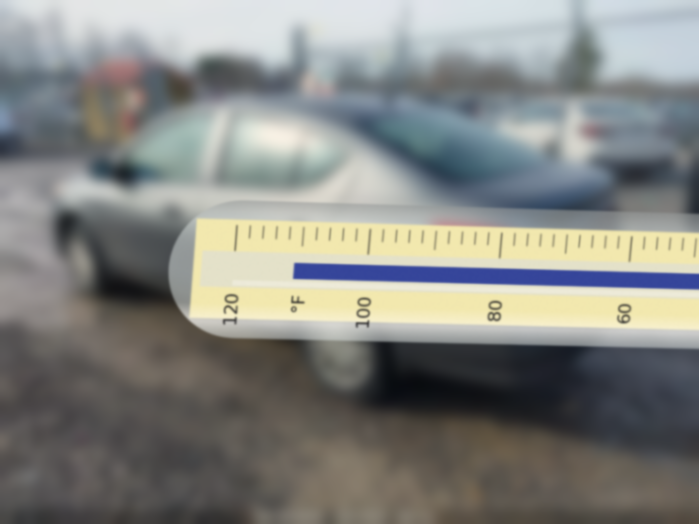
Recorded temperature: 111
